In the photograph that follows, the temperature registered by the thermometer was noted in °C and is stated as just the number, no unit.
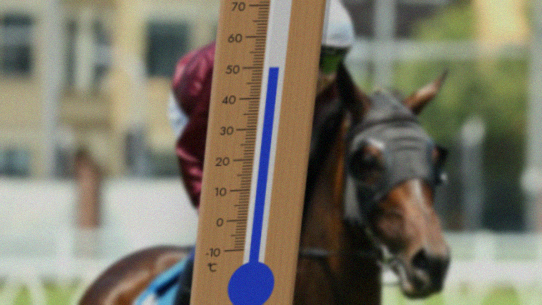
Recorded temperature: 50
